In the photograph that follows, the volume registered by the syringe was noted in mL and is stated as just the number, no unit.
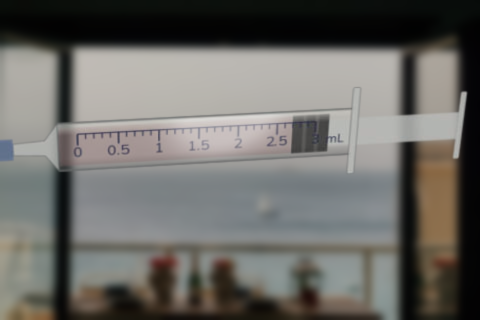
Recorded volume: 2.7
